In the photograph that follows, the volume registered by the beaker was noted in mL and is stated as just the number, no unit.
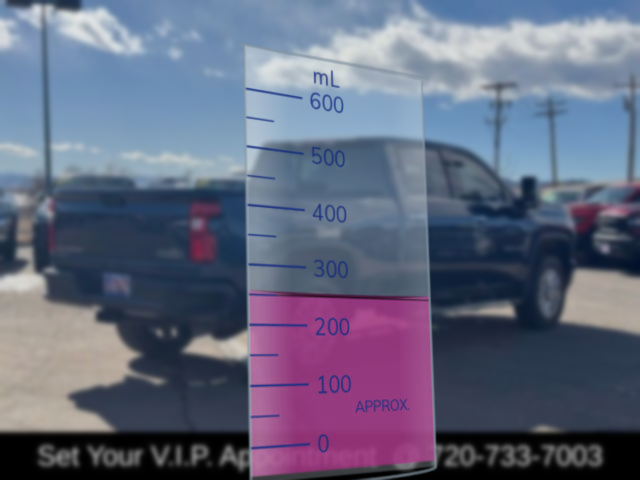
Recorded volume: 250
